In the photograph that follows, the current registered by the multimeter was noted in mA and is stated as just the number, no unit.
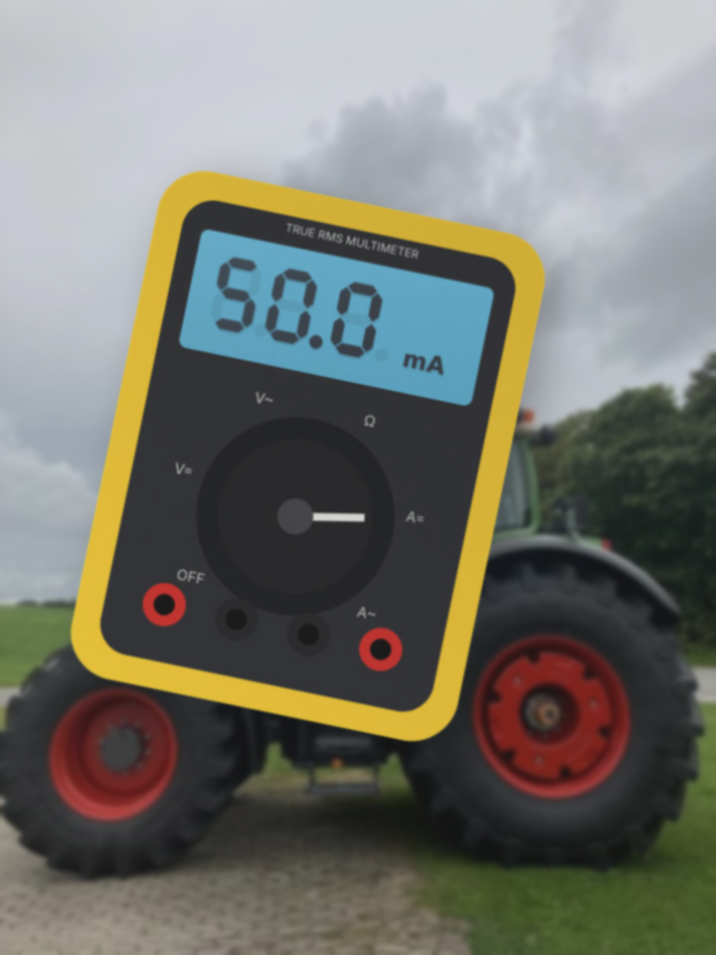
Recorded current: 50.0
